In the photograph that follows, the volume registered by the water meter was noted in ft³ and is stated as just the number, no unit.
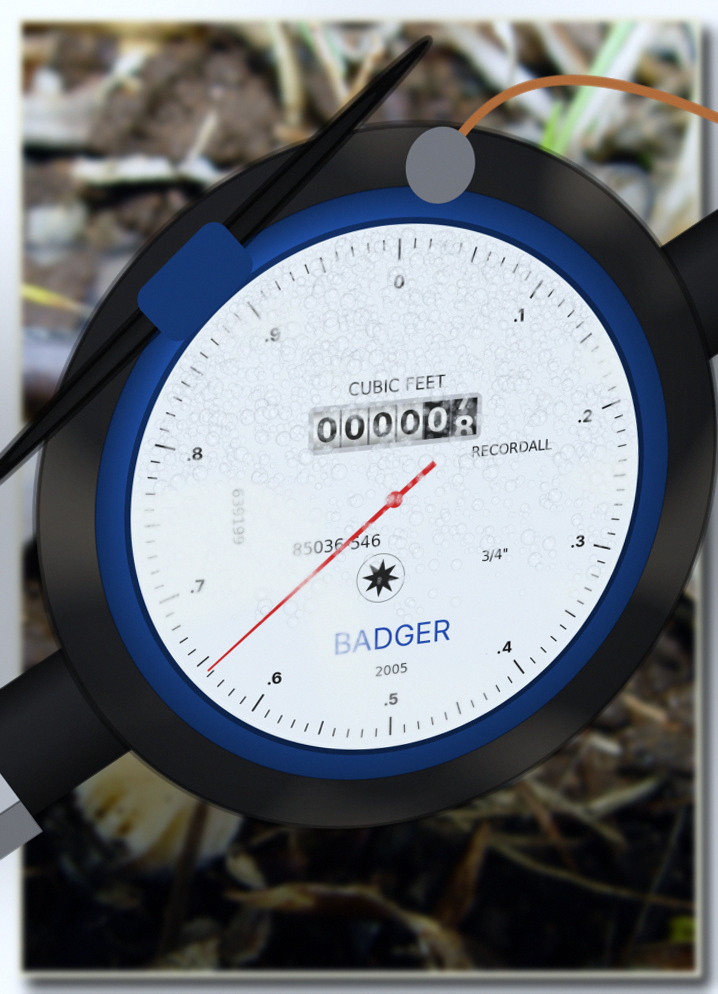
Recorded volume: 7.64
